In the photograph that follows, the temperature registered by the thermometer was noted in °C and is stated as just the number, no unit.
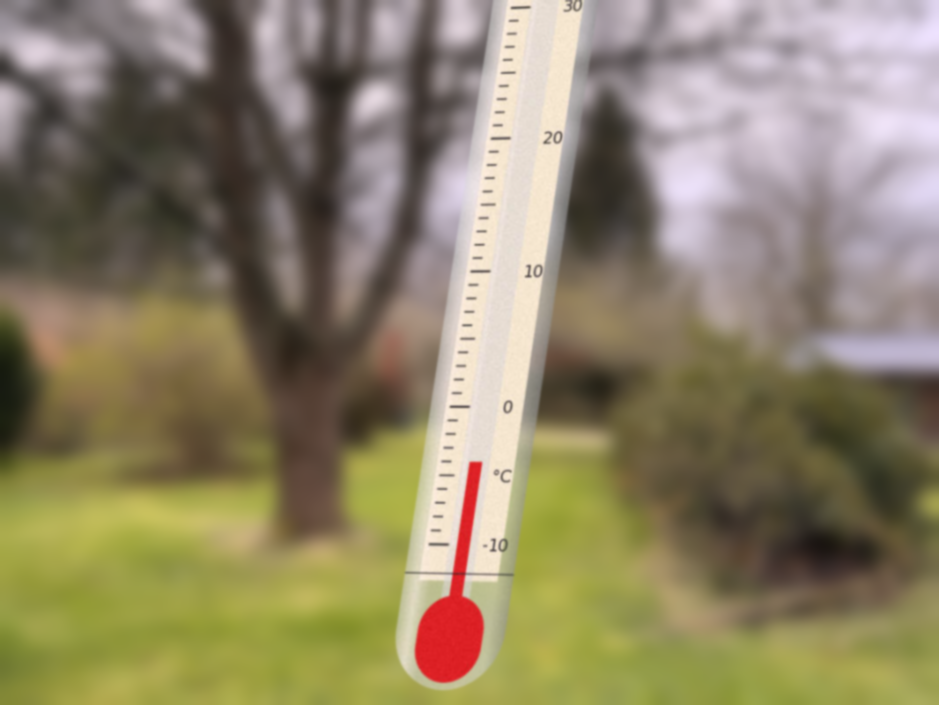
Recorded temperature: -4
